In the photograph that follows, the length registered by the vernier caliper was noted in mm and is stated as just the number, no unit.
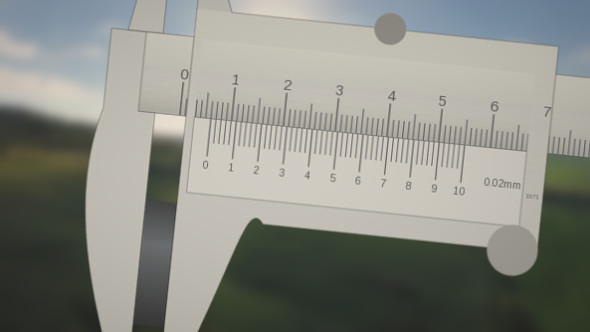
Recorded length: 6.0
